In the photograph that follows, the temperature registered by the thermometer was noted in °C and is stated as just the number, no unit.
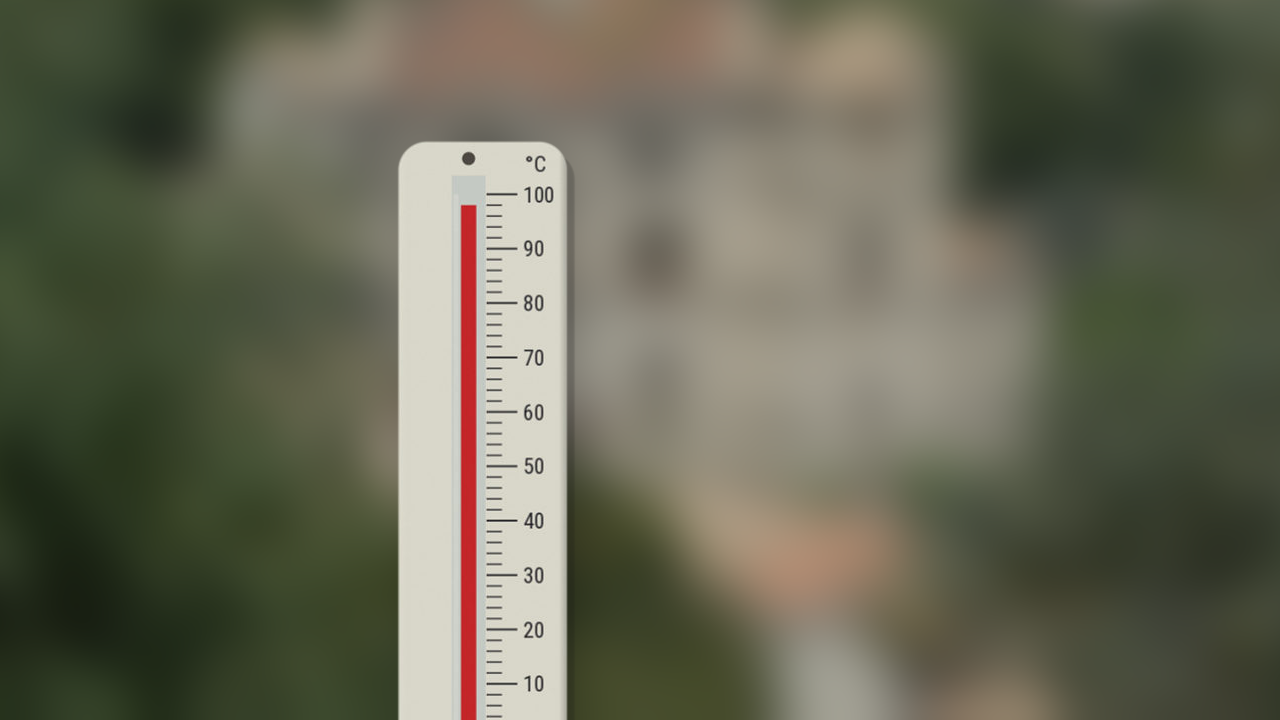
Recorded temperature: 98
